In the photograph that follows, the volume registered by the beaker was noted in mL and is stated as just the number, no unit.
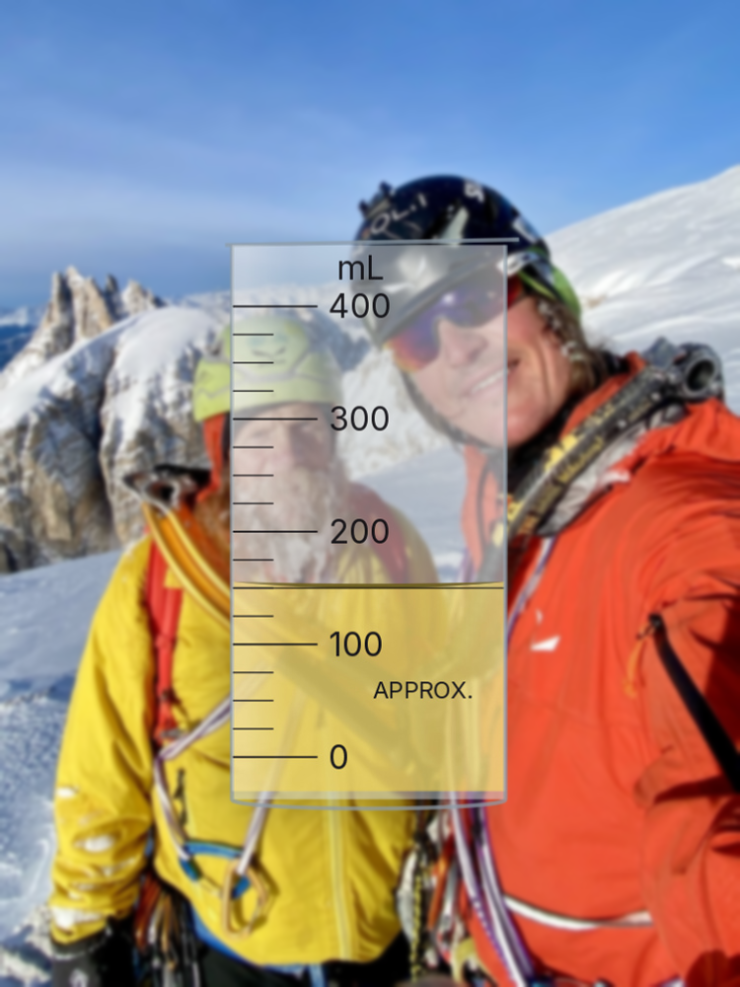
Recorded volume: 150
